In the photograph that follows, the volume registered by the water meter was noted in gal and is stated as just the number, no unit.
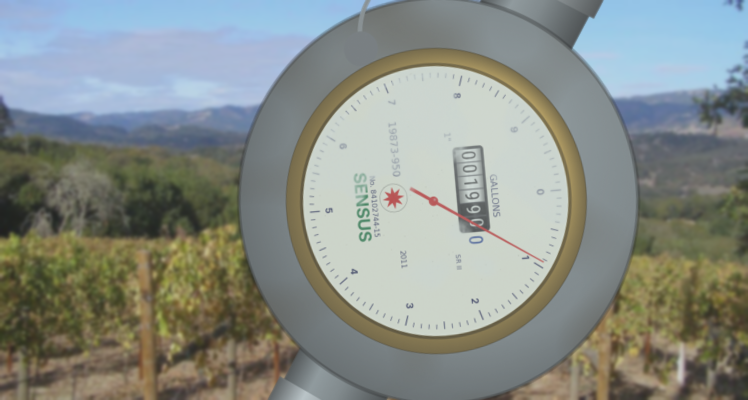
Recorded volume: 19900.9
